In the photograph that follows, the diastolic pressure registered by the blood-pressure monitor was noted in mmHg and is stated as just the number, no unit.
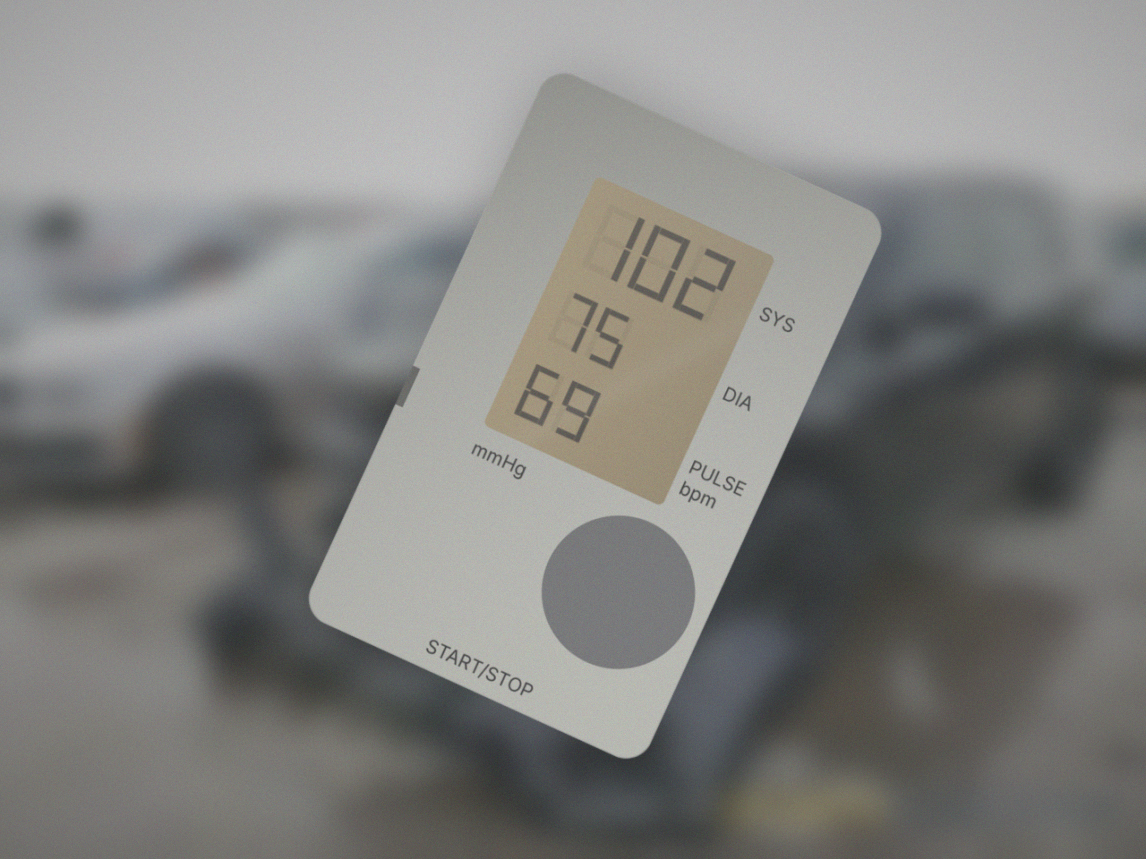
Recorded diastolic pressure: 75
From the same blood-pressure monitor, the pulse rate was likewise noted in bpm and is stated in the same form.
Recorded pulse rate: 69
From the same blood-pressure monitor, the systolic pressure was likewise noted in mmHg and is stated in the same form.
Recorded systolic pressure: 102
